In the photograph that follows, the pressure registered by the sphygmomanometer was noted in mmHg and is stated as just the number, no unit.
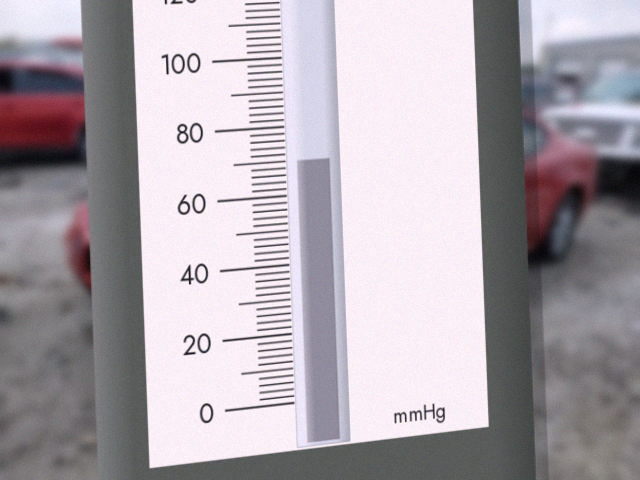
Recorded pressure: 70
